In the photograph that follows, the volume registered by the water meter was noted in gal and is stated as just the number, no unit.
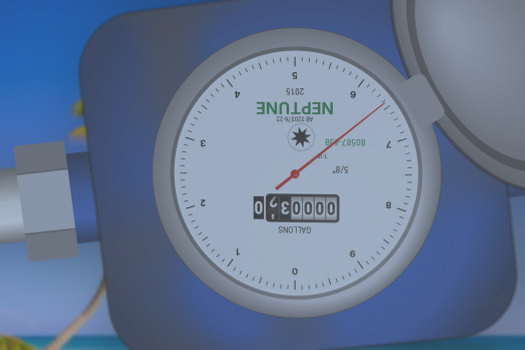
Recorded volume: 316.4
